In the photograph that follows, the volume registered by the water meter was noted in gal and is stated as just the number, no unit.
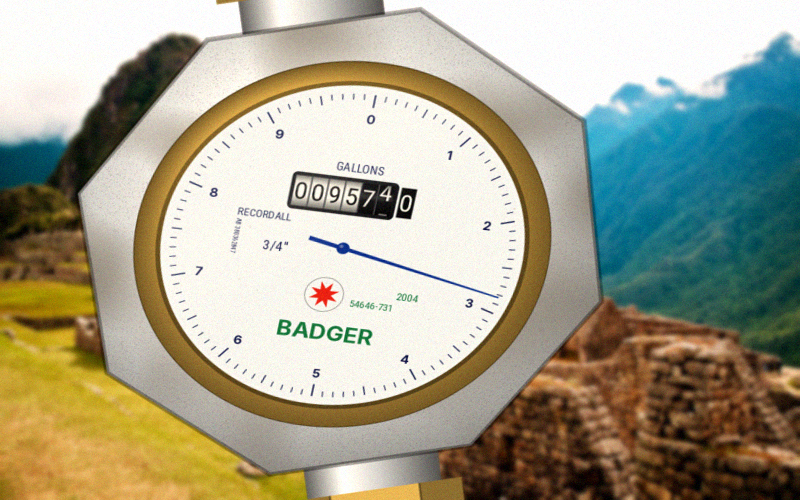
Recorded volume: 95742.8
